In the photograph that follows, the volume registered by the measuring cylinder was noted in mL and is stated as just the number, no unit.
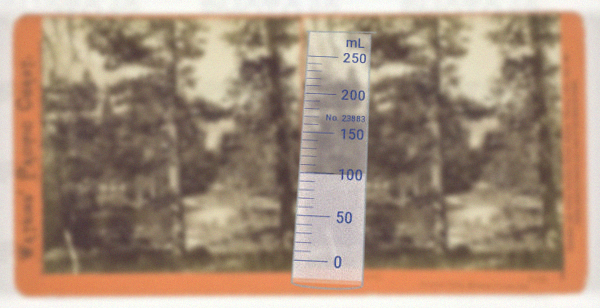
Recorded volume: 100
